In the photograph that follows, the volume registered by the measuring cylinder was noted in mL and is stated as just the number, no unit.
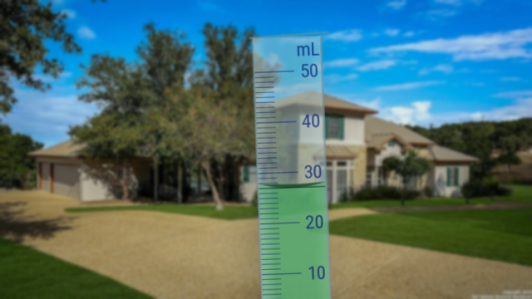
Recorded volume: 27
